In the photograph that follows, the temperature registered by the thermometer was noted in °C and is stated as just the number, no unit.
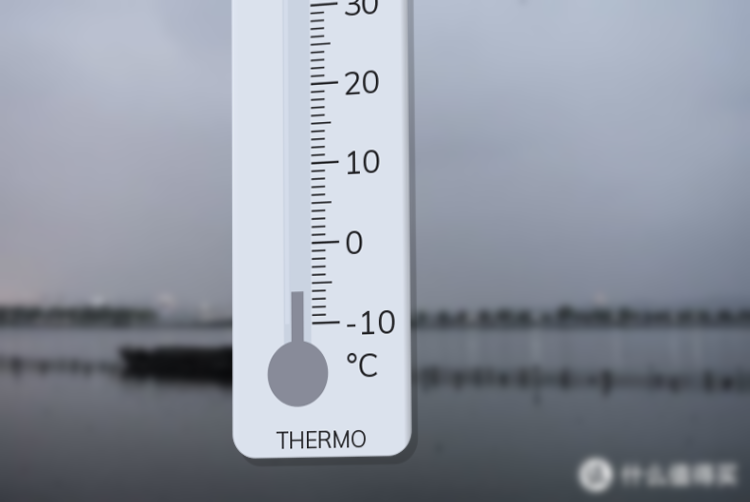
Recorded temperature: -6
